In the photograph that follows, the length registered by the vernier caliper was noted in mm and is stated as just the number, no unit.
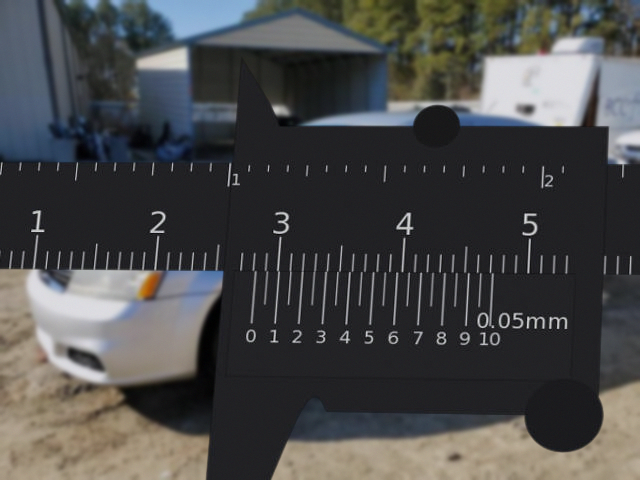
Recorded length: 28.2
